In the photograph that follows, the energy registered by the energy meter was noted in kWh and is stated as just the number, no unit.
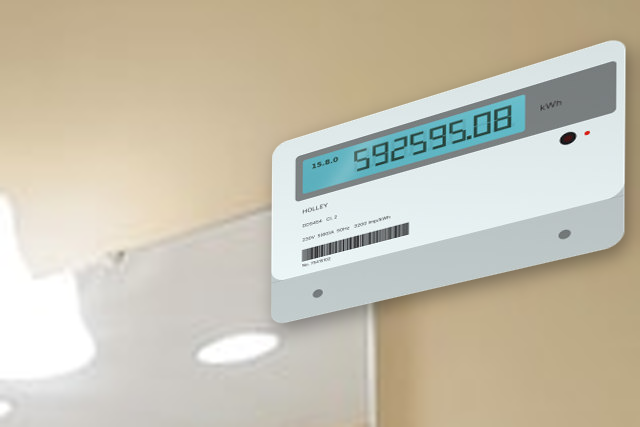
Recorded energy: 592595.08
